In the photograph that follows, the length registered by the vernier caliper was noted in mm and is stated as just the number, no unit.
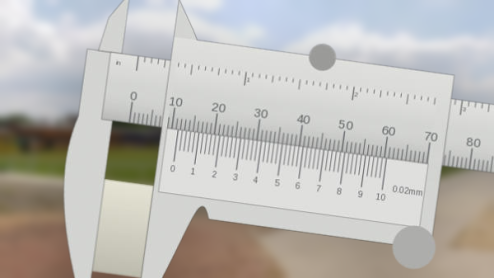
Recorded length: 11.5
